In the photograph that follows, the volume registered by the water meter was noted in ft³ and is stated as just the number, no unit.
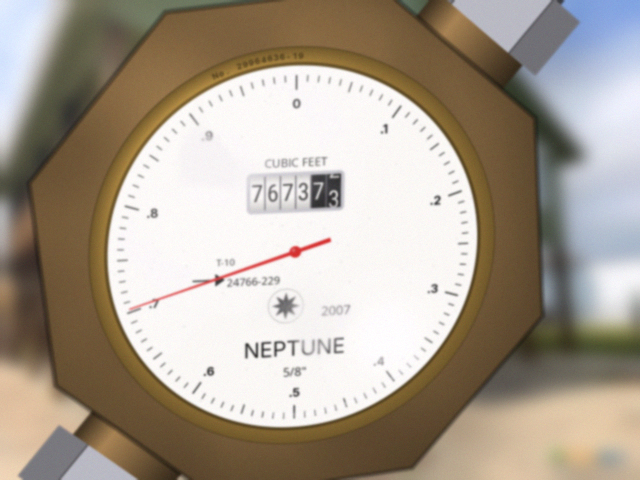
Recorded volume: 767372.70
